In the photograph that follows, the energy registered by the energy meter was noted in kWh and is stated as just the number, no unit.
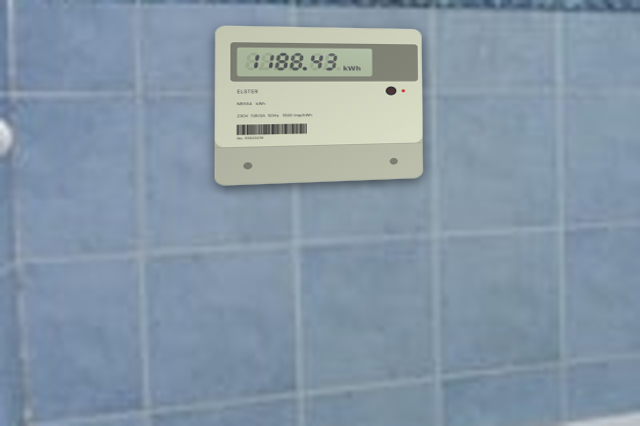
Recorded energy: 1188.43
